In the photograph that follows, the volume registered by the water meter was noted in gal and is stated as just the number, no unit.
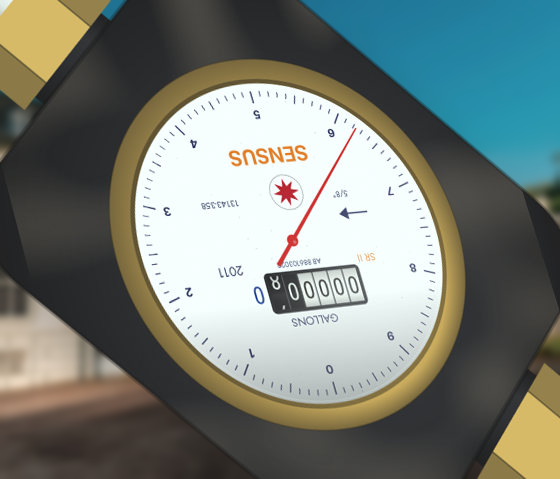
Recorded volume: 76.2
